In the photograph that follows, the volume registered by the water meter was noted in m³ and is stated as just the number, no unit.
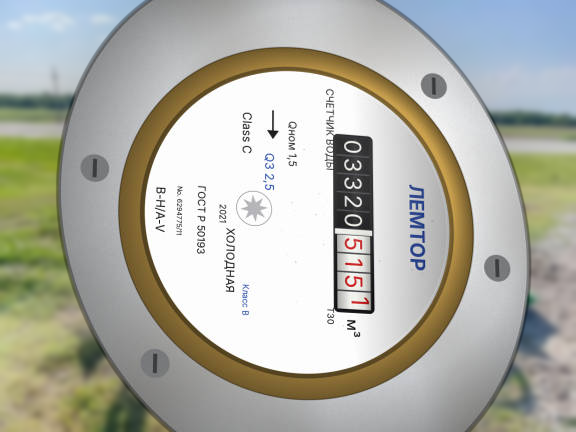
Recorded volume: 3320.5151
